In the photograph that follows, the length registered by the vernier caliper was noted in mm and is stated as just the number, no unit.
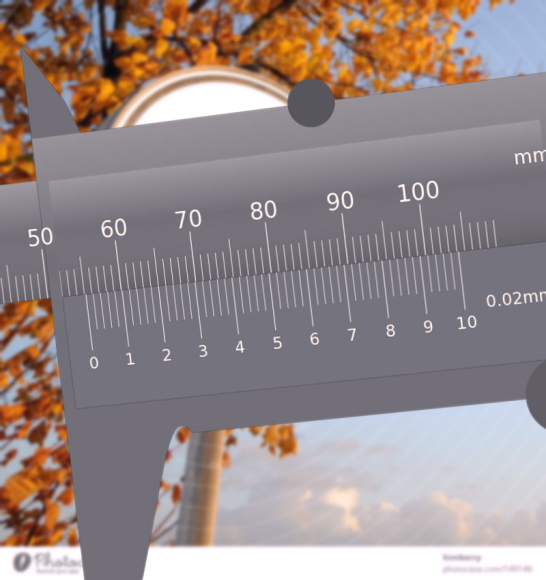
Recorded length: 55.2
